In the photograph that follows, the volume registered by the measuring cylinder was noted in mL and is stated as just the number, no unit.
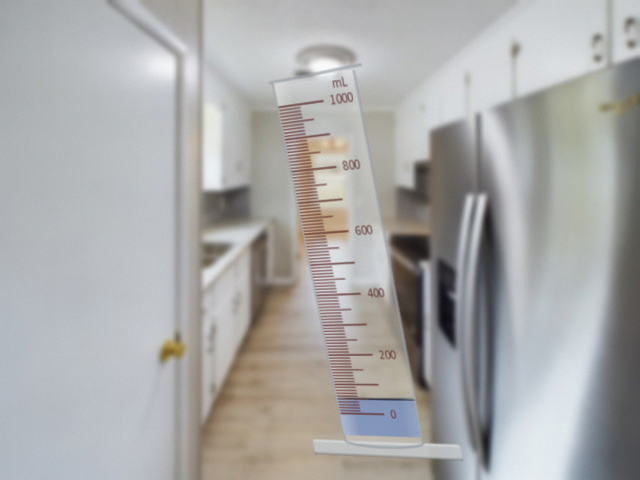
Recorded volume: 50
